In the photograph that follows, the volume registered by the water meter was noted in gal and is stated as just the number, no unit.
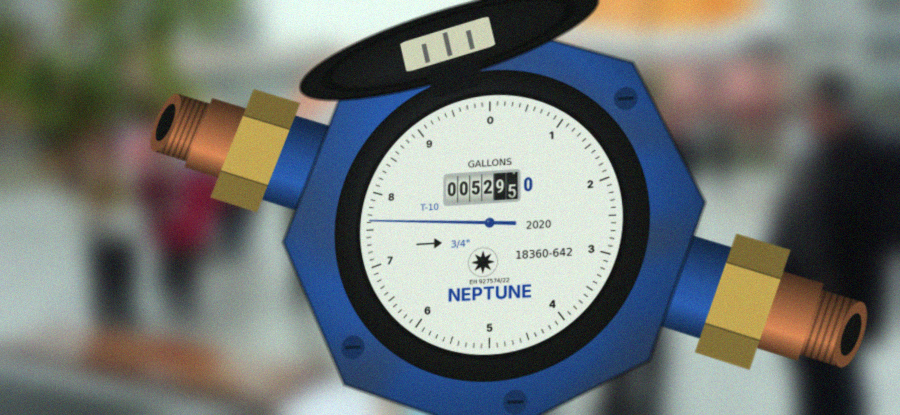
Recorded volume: 52947.6
